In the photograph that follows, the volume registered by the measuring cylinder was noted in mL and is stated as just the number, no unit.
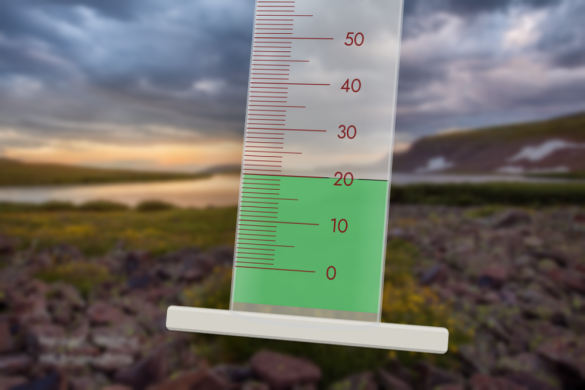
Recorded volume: 20
